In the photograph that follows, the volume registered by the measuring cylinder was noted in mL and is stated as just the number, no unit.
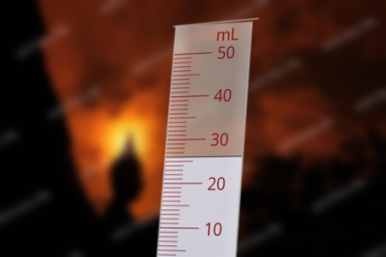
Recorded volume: 26
